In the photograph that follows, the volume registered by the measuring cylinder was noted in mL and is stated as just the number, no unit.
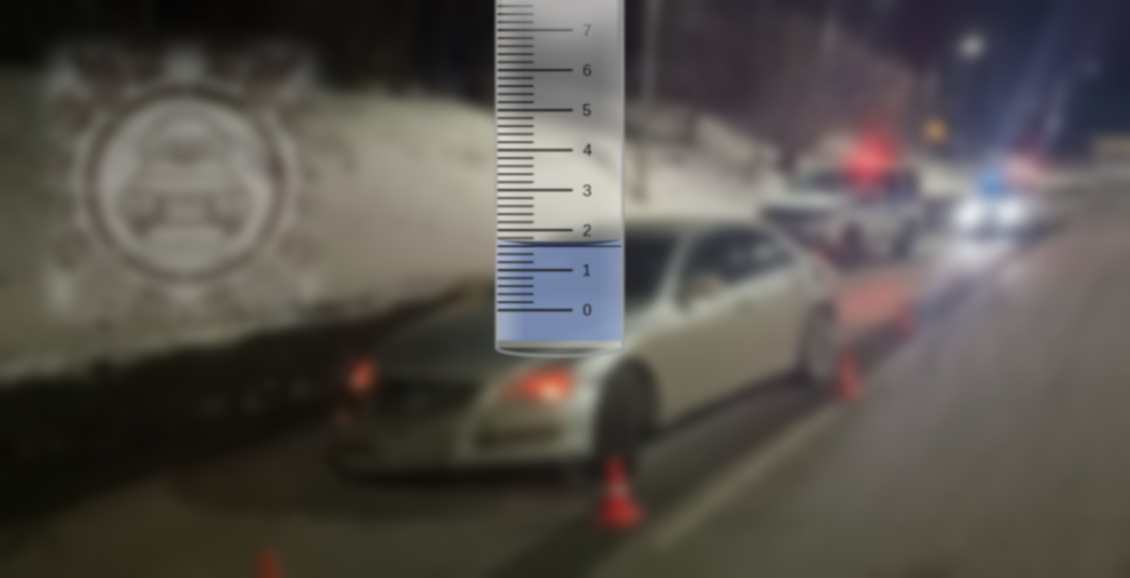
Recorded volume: 1.6
